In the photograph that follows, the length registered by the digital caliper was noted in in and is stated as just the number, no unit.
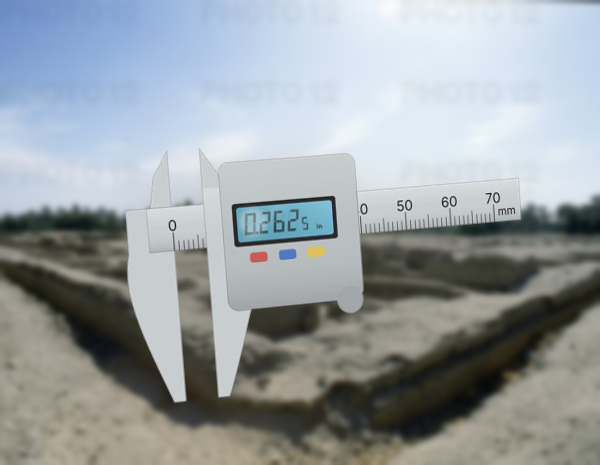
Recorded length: 0.2625
